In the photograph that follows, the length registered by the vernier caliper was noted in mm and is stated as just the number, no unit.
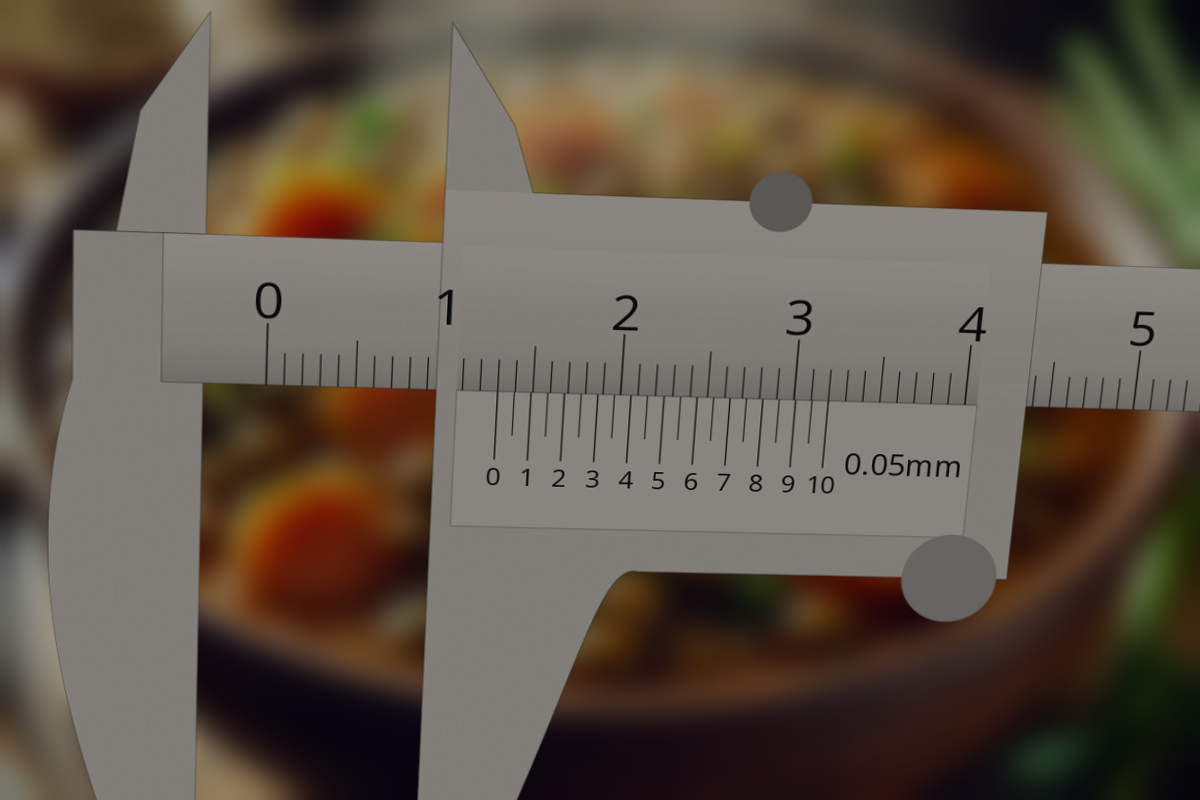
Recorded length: 13.0
